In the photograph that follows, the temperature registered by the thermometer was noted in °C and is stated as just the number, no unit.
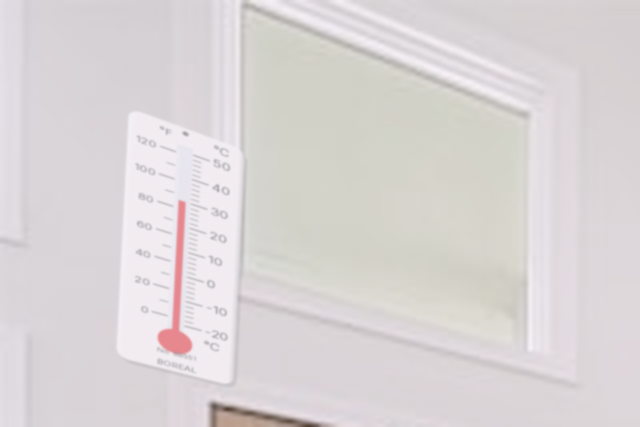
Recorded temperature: 30
